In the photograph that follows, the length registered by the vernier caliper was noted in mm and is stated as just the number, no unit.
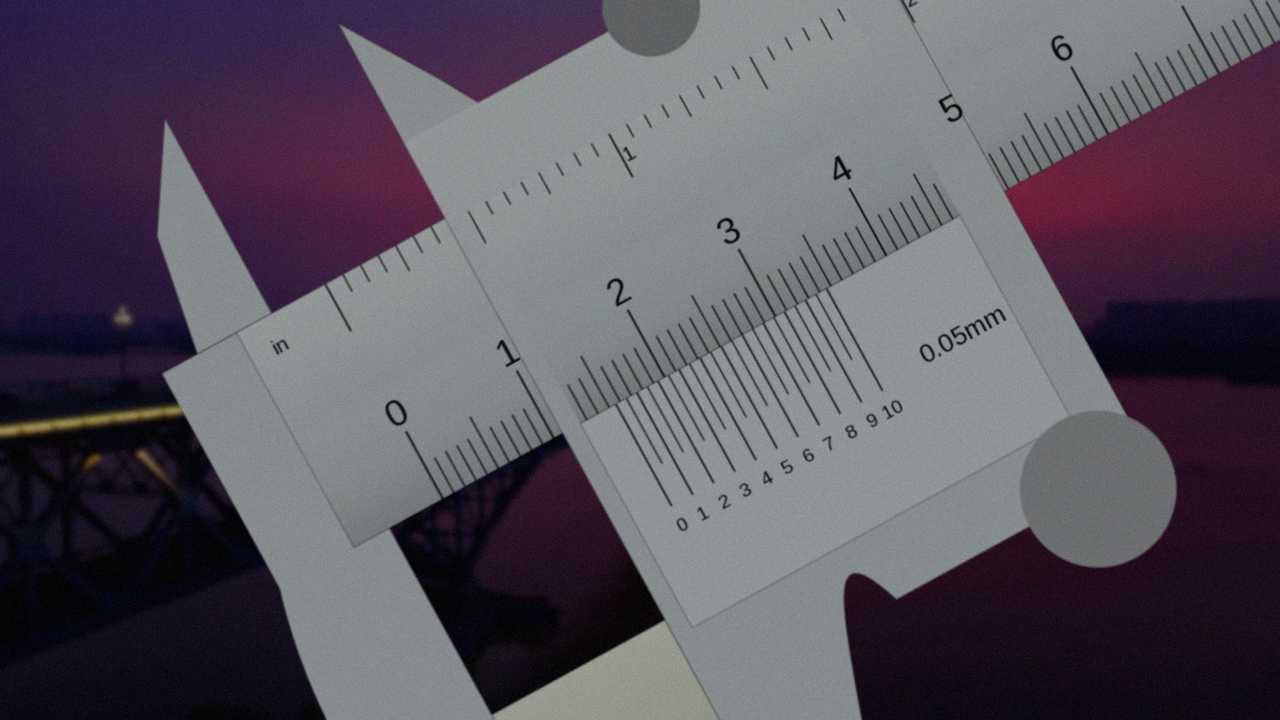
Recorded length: 15.6
